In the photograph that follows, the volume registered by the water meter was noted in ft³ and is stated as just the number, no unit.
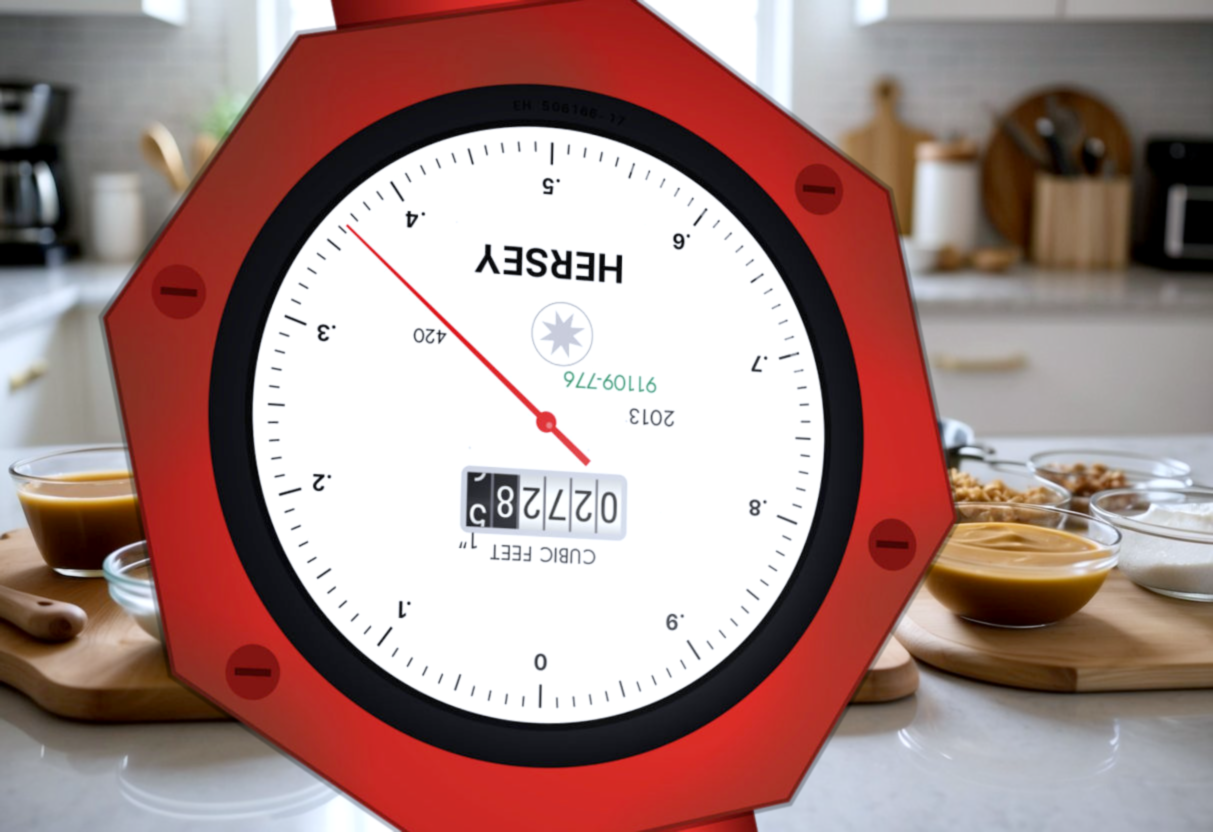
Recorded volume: 27285.36
